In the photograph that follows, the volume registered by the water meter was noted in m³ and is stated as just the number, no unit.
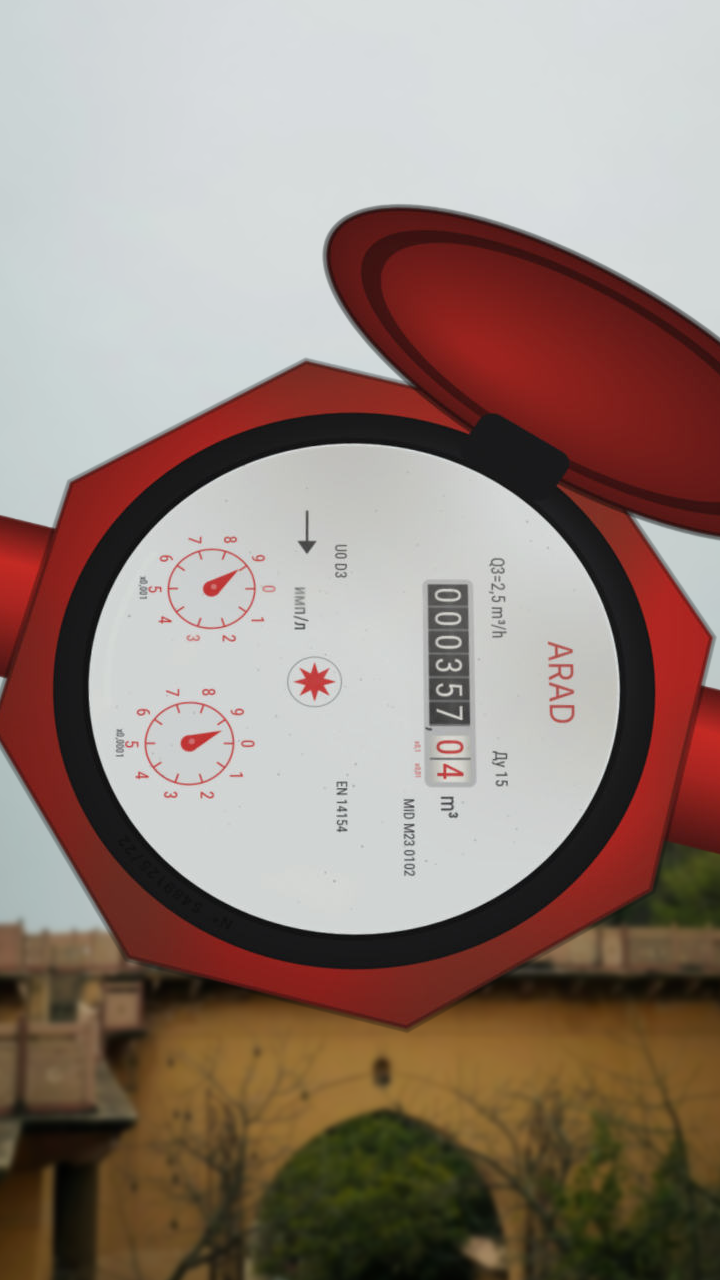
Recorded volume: 357.0489
